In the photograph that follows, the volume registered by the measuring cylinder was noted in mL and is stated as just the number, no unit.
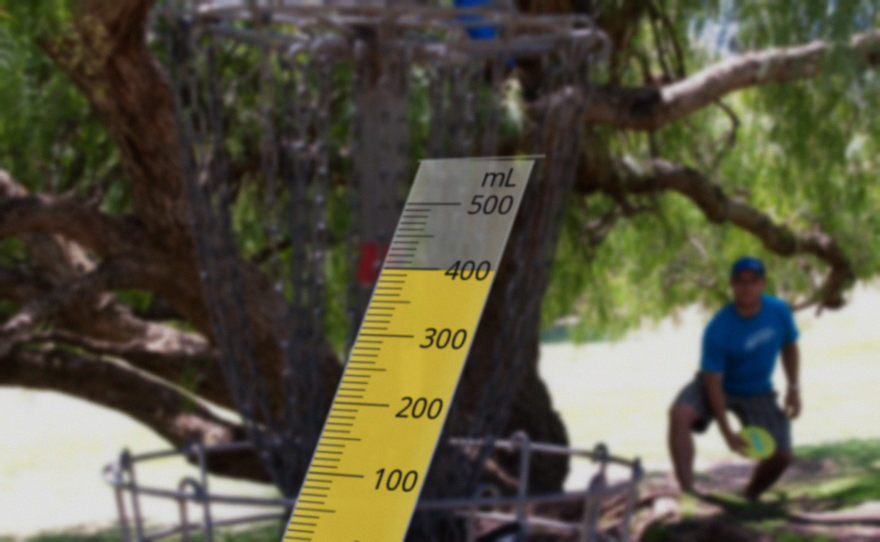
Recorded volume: 400
